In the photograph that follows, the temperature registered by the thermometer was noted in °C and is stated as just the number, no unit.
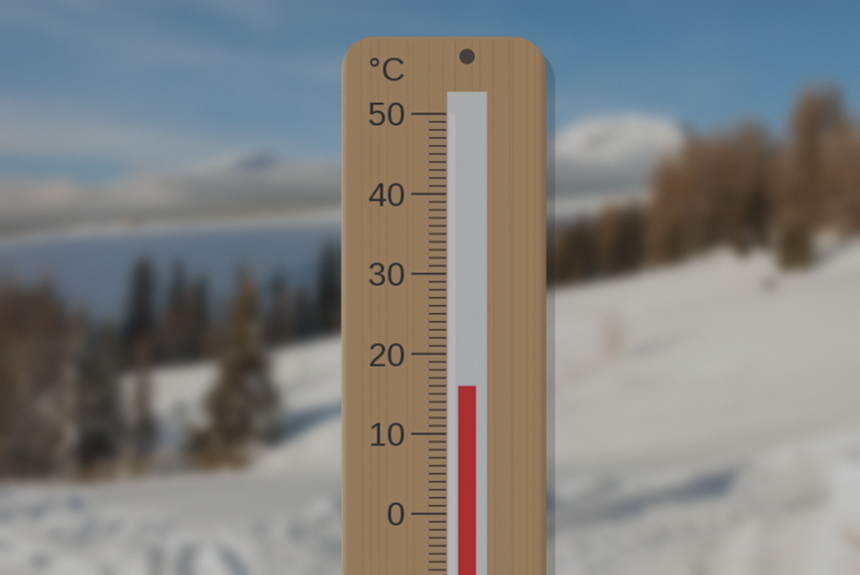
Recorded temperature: 16
